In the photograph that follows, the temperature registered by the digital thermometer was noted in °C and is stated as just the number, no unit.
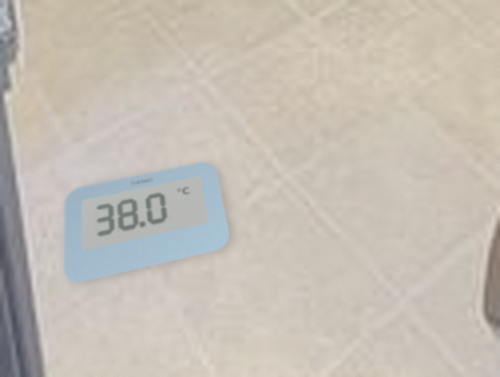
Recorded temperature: 38.0
